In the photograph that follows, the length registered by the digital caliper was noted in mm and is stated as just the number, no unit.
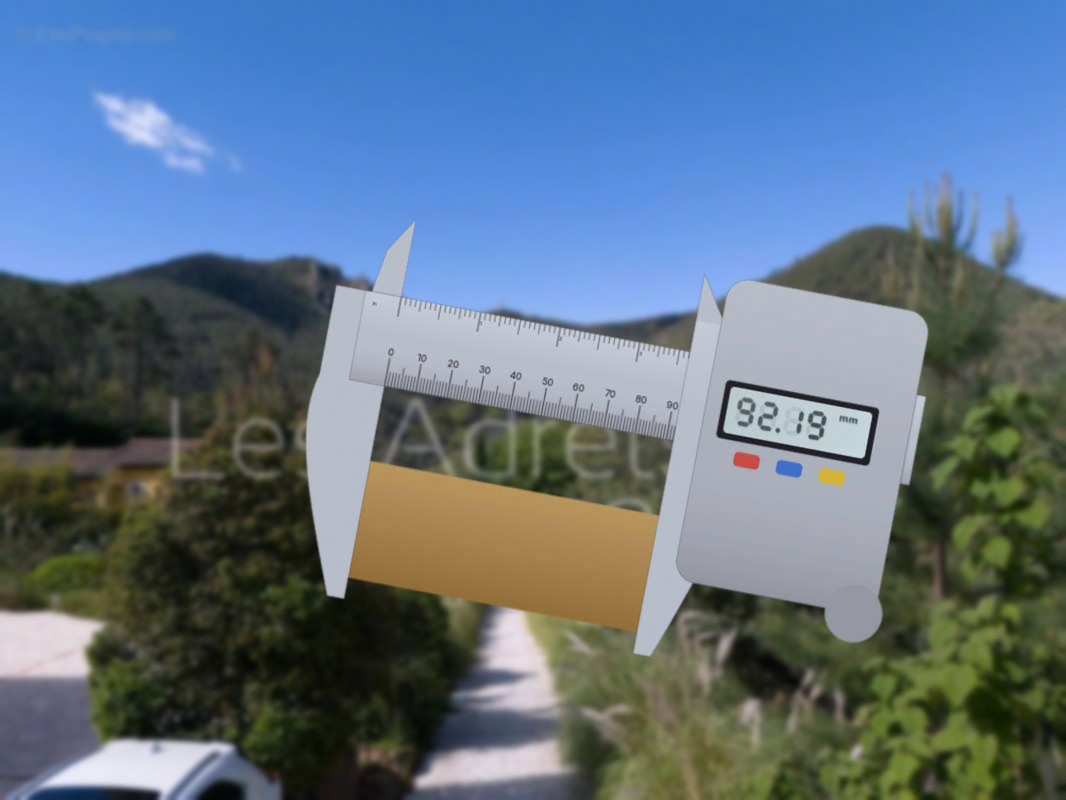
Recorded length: 92.19
